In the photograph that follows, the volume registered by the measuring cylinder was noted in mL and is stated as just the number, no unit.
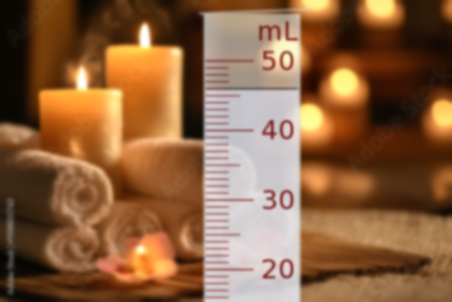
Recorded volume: 46
